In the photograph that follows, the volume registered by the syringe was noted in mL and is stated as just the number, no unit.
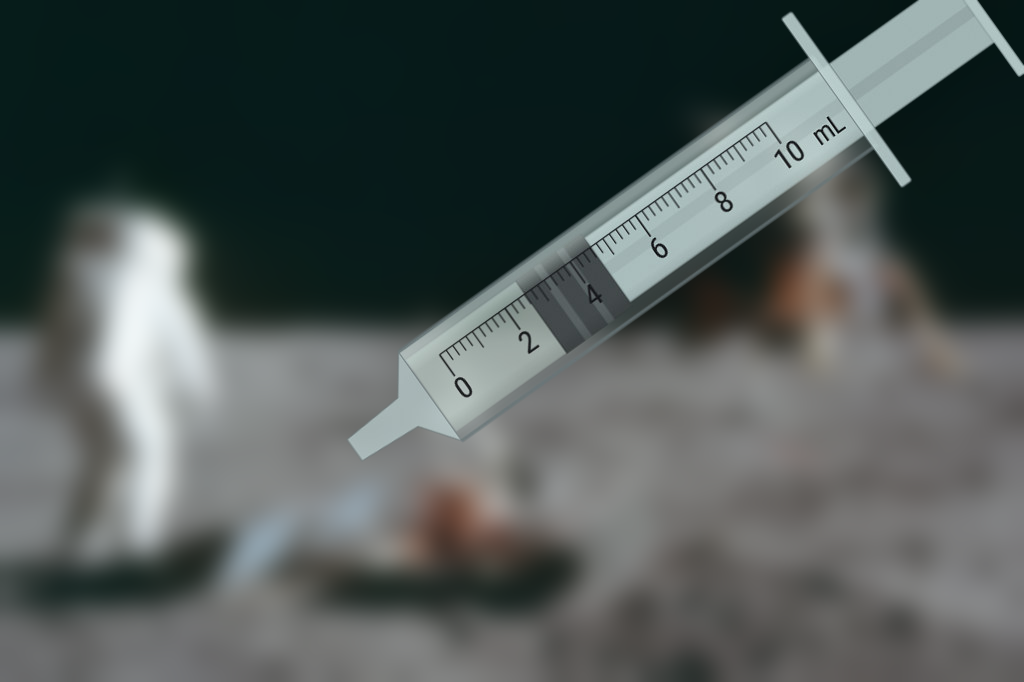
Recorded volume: 2.6
